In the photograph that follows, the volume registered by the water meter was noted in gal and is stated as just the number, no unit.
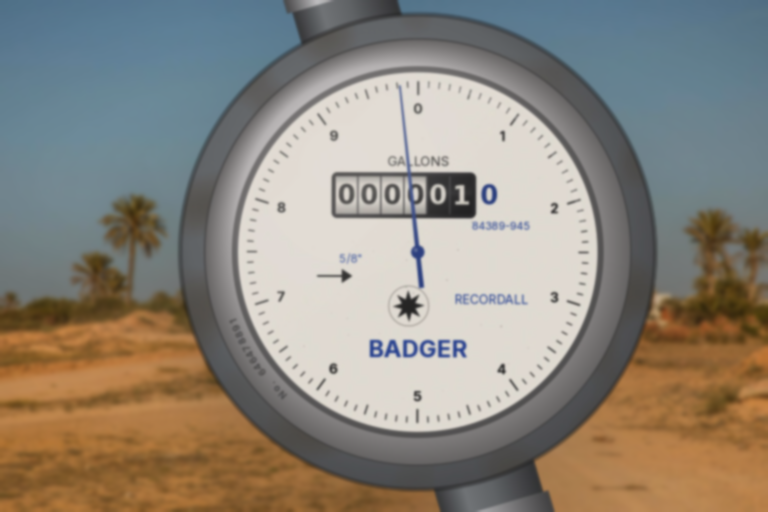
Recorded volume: 9.8
